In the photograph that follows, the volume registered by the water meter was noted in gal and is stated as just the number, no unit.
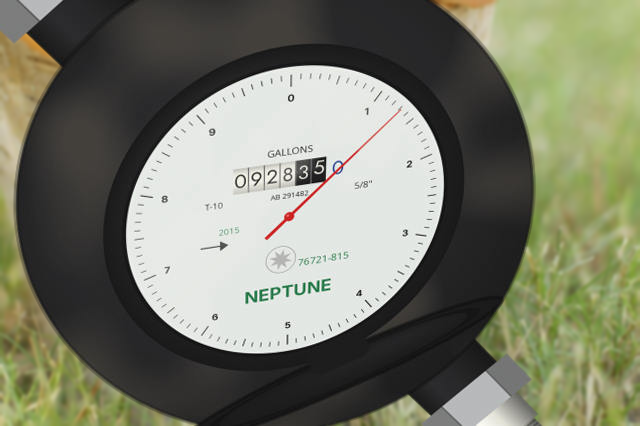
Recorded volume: 928351.3
